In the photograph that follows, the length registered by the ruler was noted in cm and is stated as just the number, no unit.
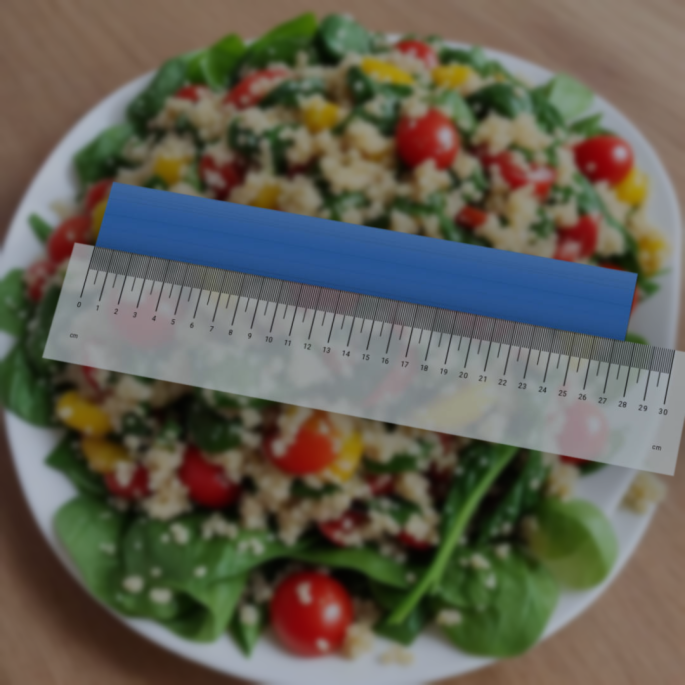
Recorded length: 27.5
